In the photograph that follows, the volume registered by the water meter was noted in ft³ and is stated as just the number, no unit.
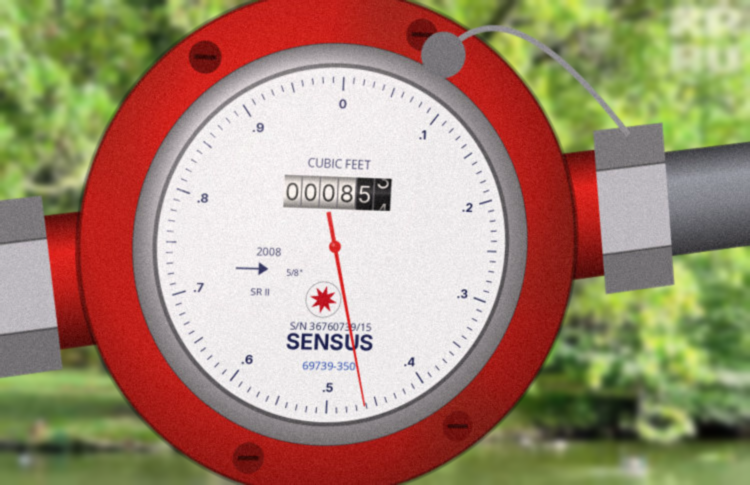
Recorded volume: 853.46
